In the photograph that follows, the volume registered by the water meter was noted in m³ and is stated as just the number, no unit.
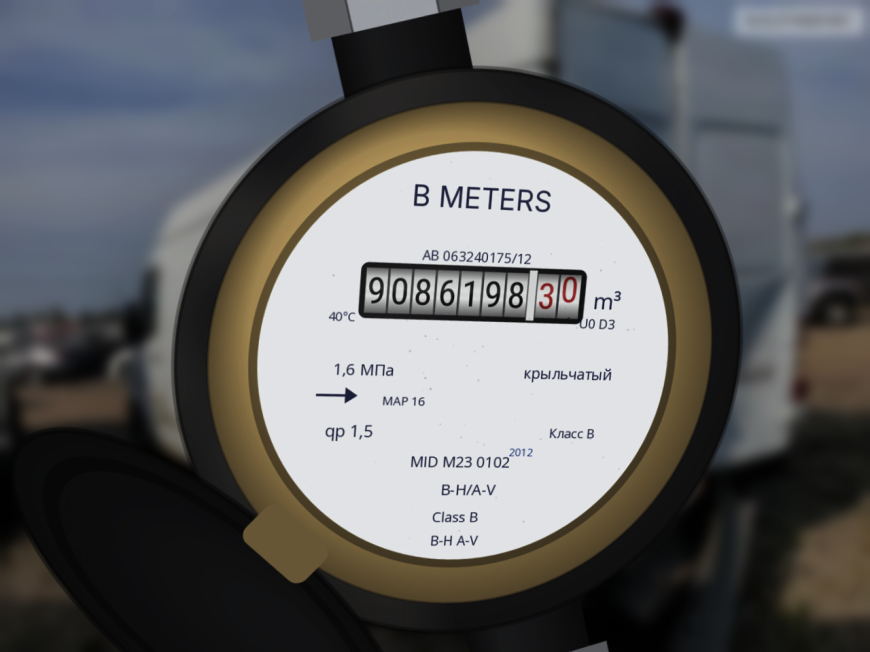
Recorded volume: 9086198.30
